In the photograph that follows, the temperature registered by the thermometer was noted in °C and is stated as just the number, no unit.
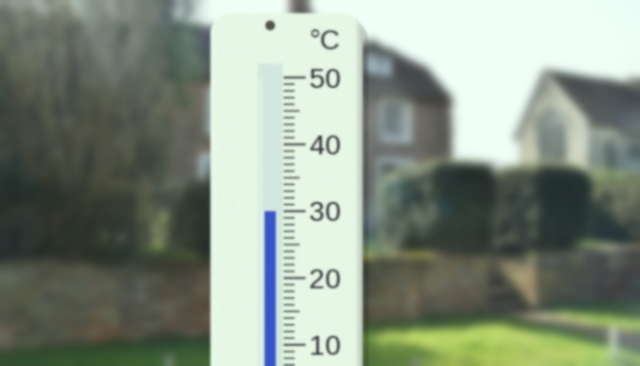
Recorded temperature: 30
